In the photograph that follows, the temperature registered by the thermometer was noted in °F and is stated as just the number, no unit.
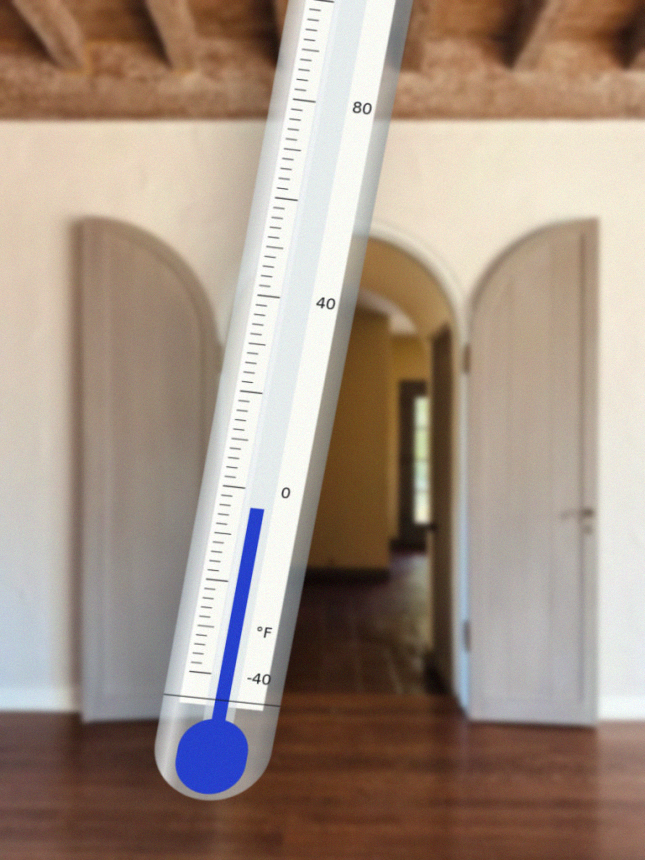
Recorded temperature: -4
